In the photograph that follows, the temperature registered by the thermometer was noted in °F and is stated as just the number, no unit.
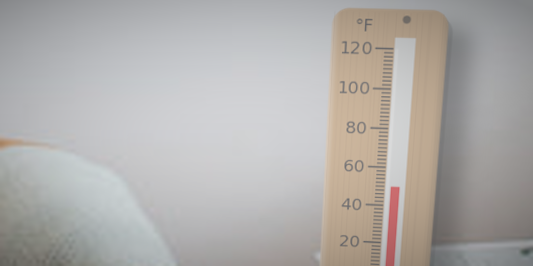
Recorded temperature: 50
